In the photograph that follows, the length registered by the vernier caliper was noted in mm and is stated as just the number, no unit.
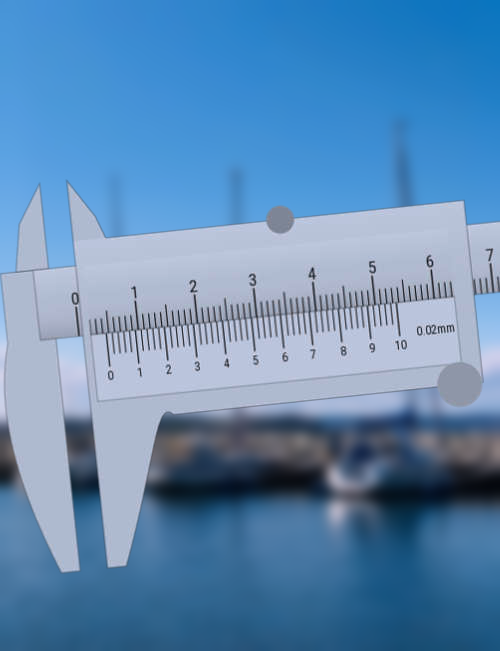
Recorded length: 4.6
